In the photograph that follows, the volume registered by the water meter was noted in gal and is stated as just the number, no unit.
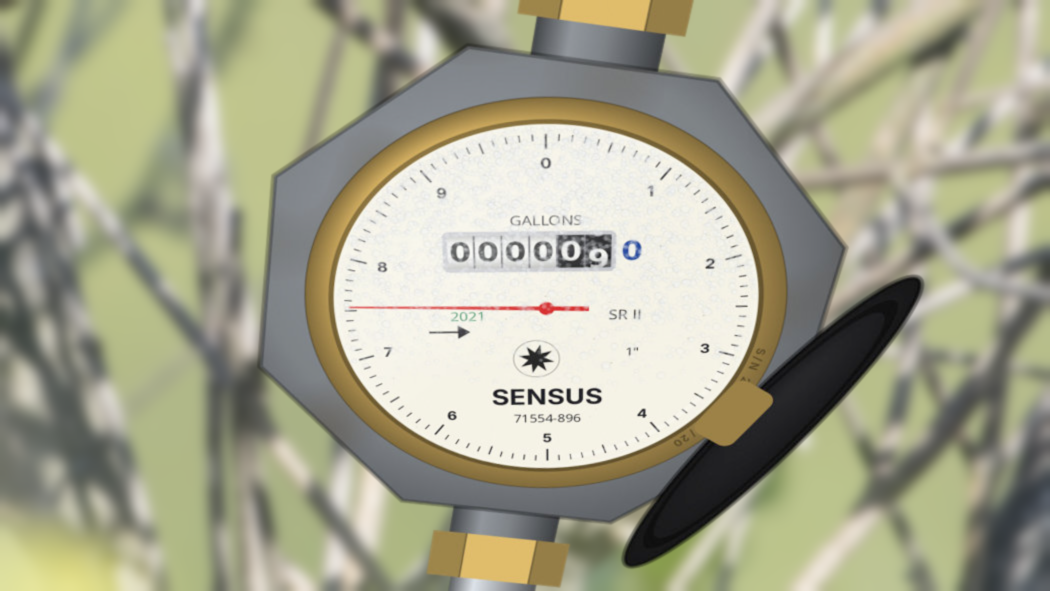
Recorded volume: 87.5
